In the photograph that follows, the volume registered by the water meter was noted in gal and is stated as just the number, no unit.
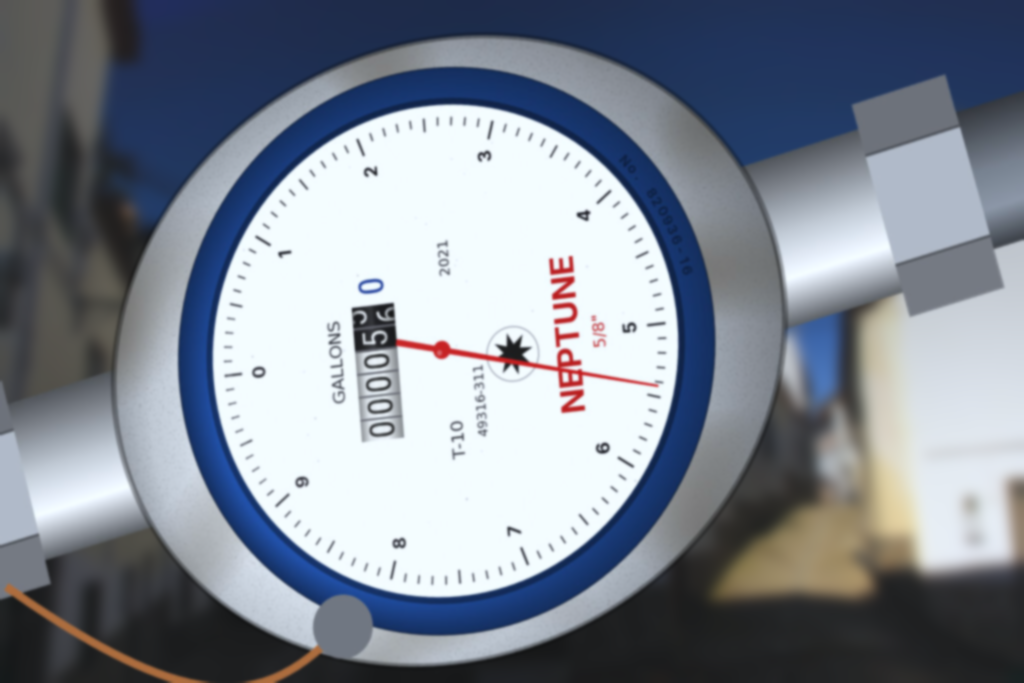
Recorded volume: 555.4
